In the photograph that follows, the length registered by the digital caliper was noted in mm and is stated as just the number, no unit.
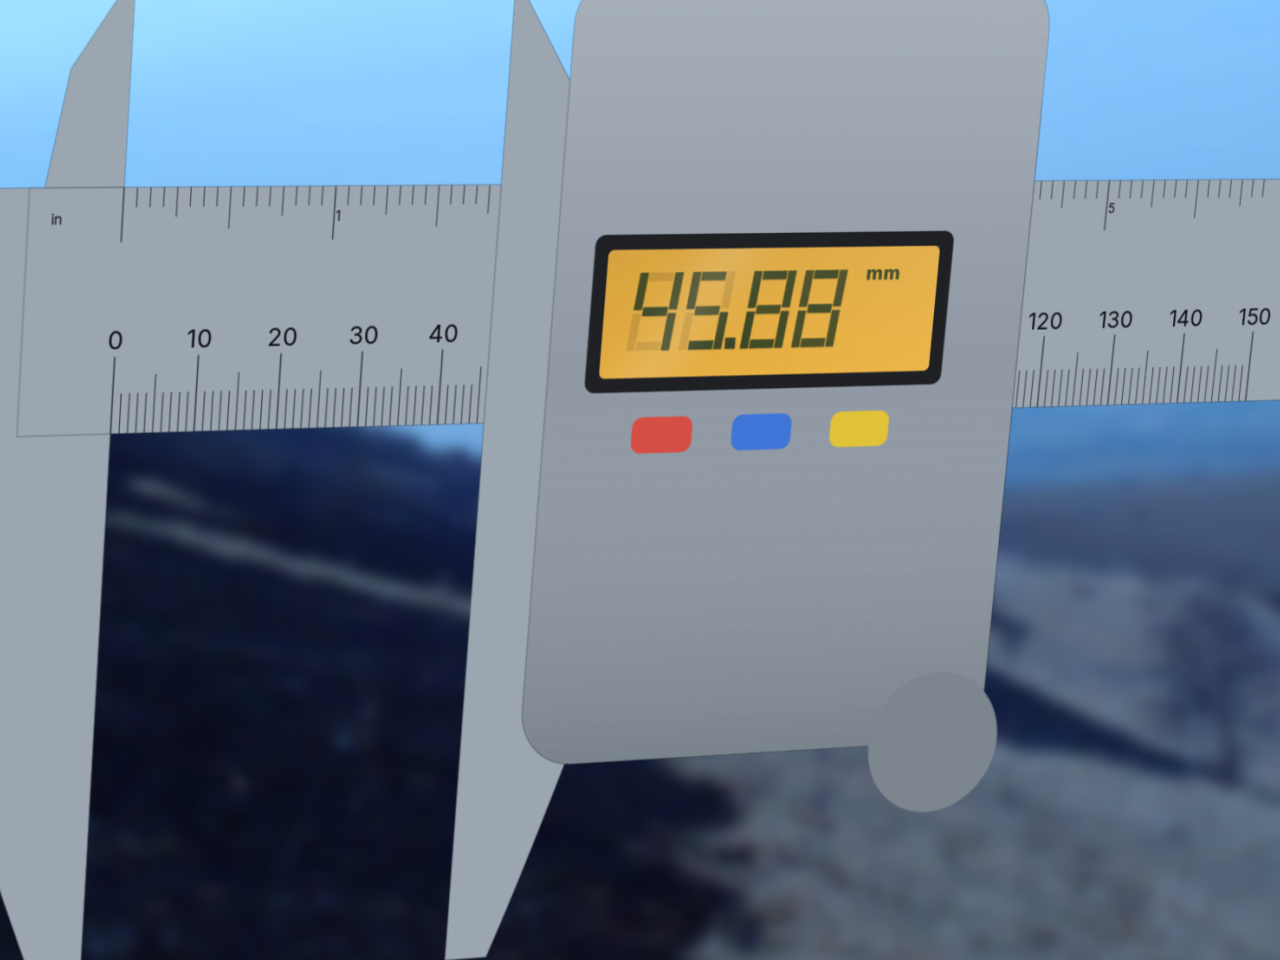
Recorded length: 45.88
